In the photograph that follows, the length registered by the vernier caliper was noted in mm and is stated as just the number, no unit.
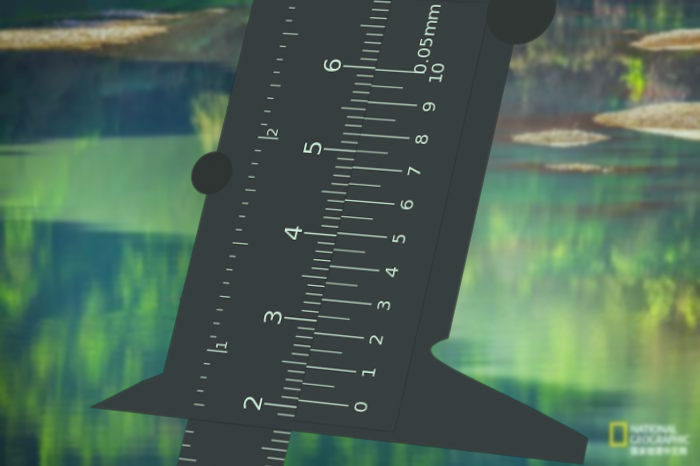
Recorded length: 20.8
